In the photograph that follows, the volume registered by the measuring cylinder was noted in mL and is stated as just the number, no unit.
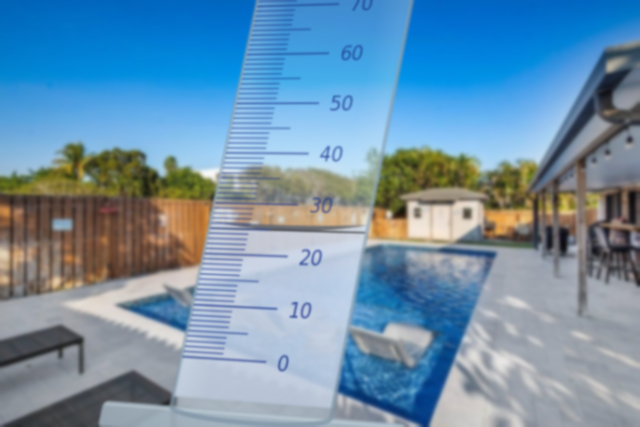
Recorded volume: 25
